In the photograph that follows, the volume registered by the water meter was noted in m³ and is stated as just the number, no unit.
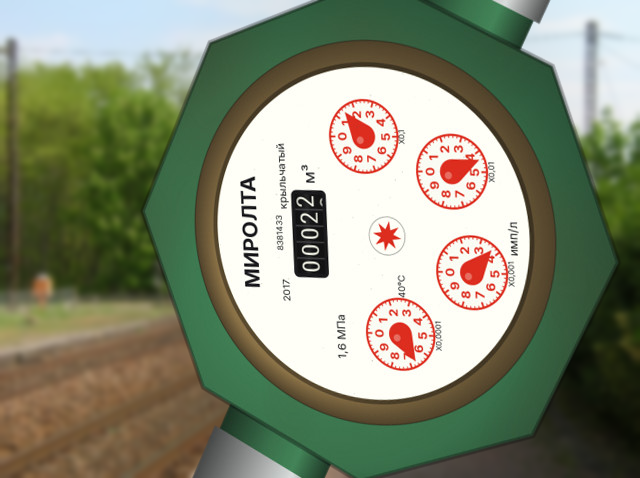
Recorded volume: 22.1436
